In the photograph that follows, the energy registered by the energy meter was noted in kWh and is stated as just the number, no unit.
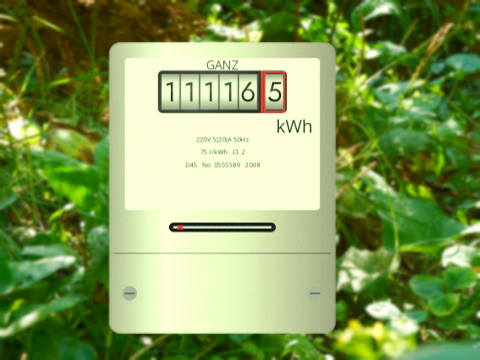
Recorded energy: 11116.5
